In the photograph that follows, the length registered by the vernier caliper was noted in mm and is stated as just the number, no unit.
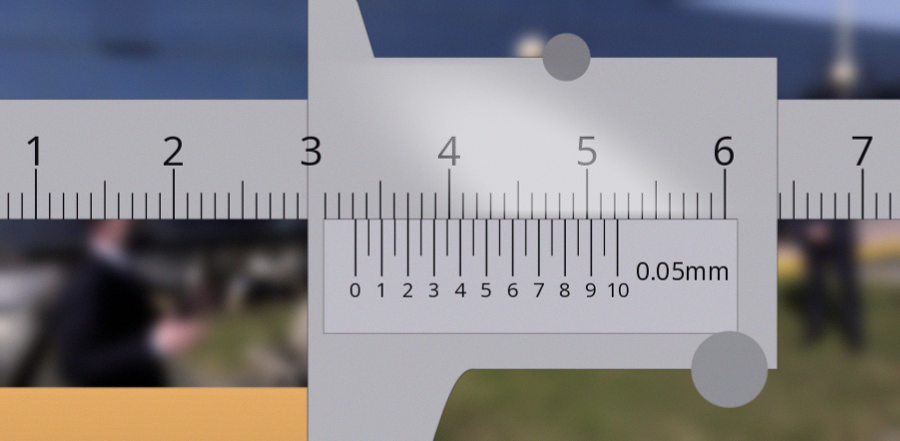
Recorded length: 33.2
